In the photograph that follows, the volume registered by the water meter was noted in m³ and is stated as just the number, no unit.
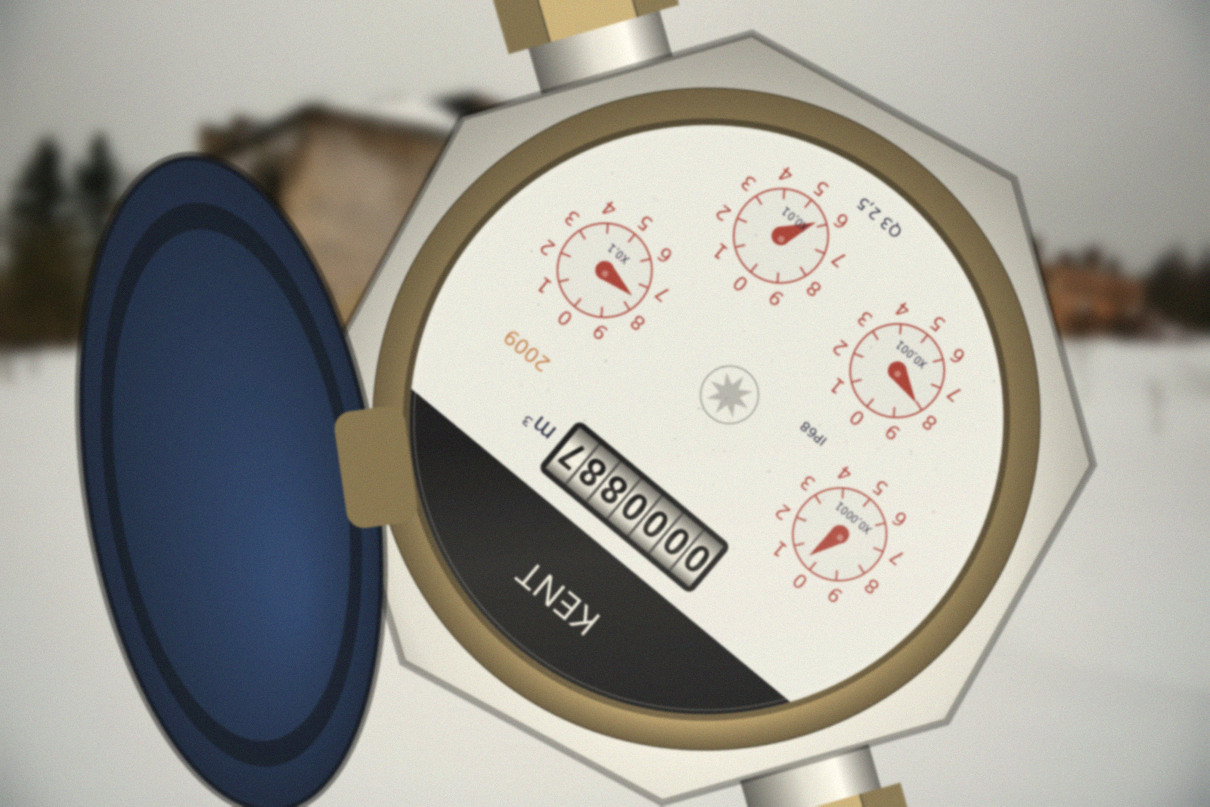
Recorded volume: 887.7580
